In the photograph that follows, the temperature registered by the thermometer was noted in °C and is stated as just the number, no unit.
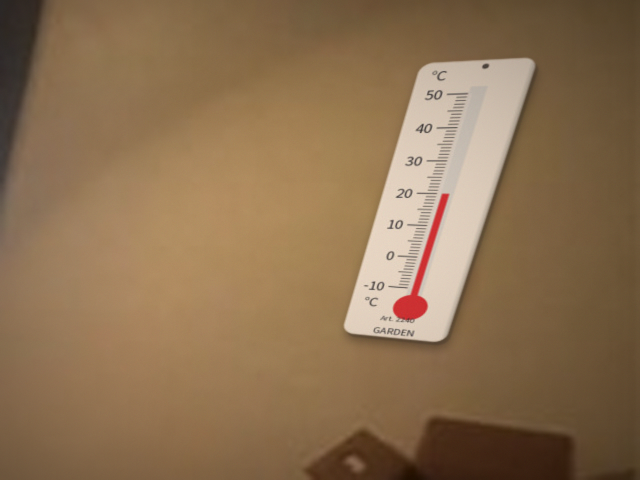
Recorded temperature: 20
